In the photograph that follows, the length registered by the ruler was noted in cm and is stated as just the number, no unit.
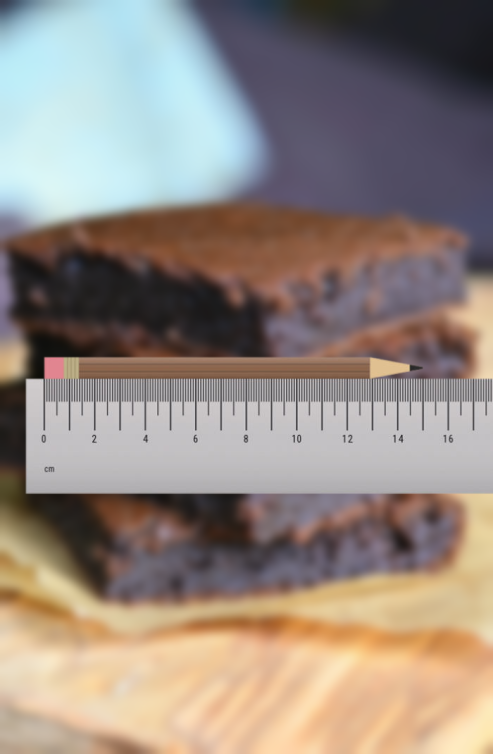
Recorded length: 15
